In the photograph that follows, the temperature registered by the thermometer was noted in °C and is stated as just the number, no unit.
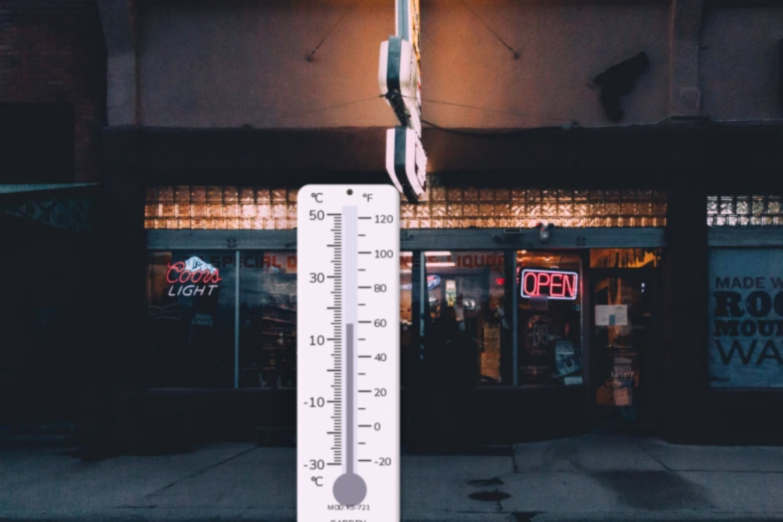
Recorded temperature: 15
